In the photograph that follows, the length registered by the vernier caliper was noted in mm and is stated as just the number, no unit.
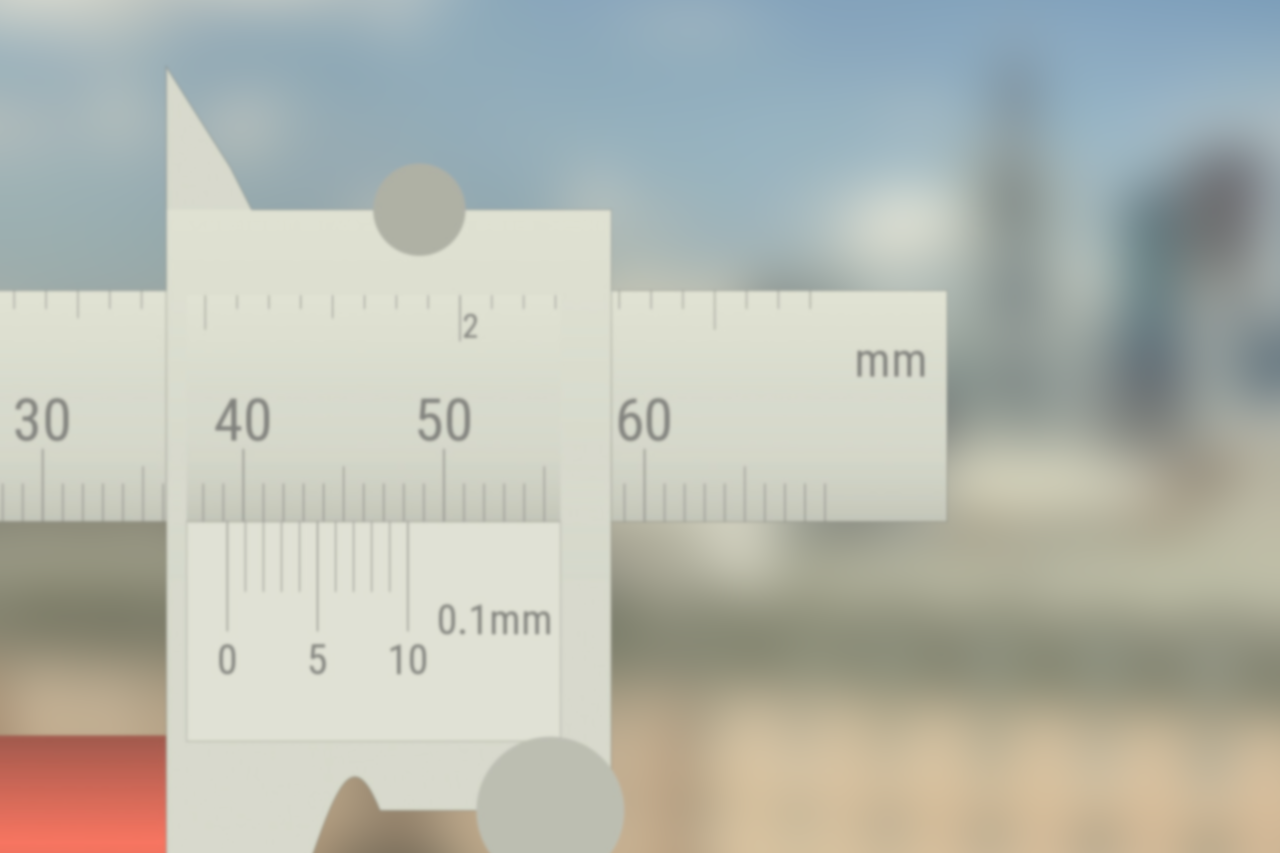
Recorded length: 39.2
